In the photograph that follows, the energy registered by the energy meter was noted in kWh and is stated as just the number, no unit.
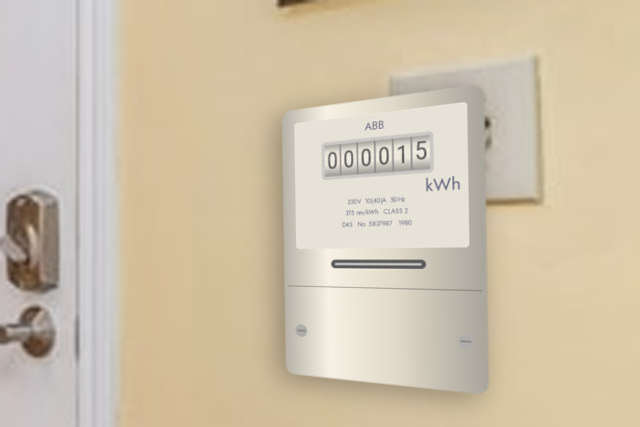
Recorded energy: 15
